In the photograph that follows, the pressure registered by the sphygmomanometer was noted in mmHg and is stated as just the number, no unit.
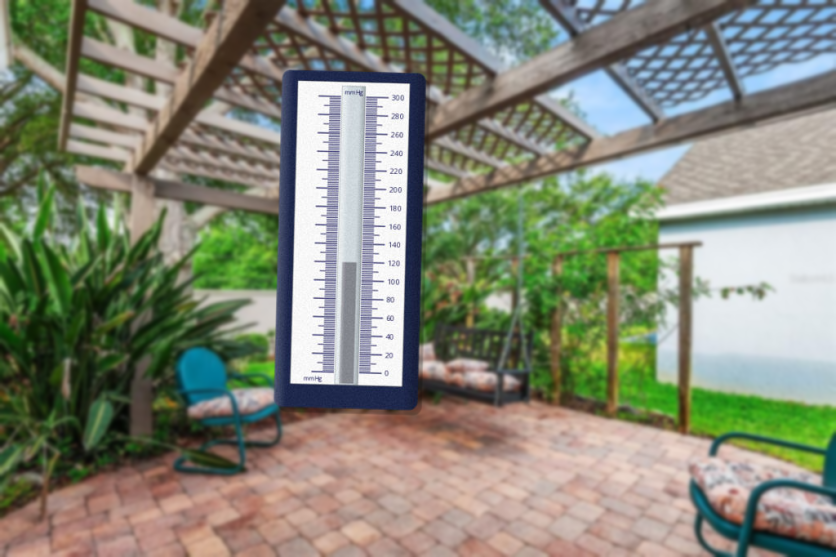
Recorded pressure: 120
